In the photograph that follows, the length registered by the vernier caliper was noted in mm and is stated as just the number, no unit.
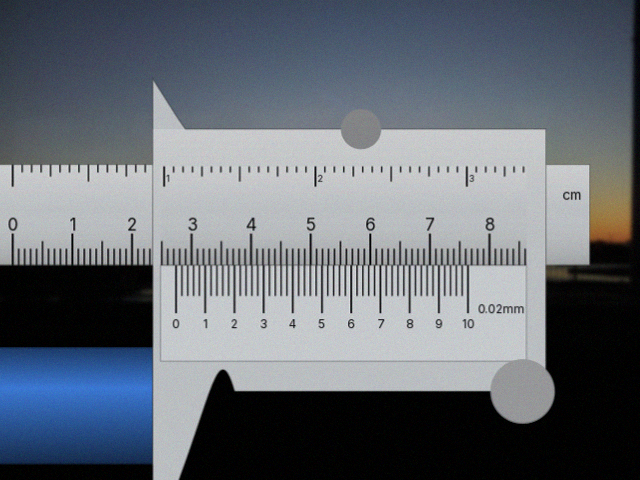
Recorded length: 27.4
